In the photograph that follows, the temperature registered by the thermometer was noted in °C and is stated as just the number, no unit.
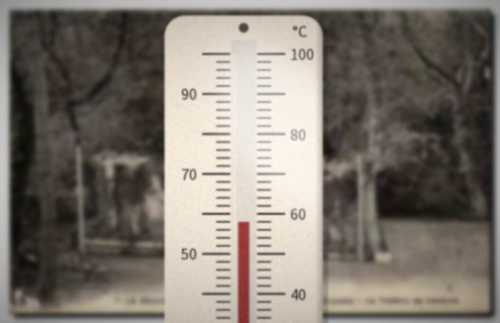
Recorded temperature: 58
